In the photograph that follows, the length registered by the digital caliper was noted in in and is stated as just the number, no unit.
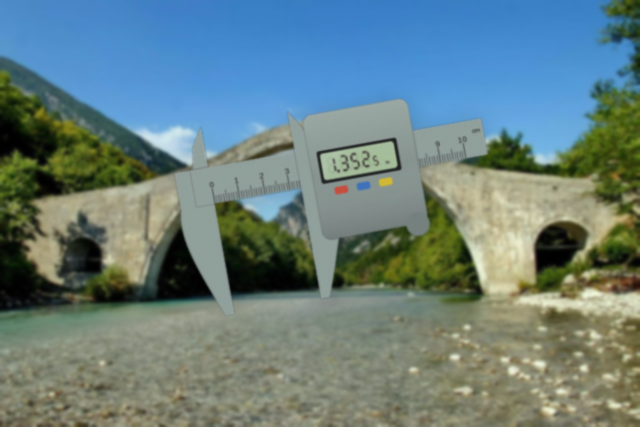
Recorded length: 1.3525
